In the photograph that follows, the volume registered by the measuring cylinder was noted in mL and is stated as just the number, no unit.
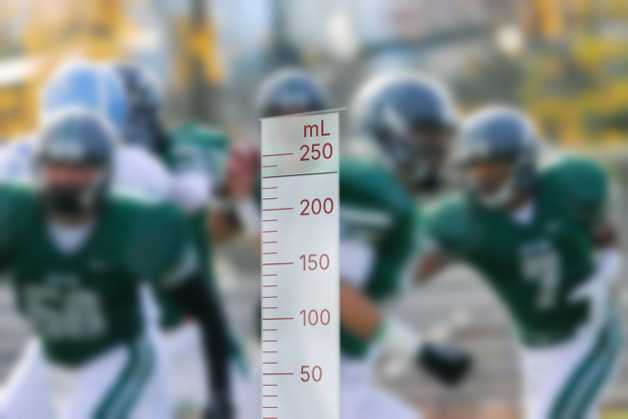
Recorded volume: 230
